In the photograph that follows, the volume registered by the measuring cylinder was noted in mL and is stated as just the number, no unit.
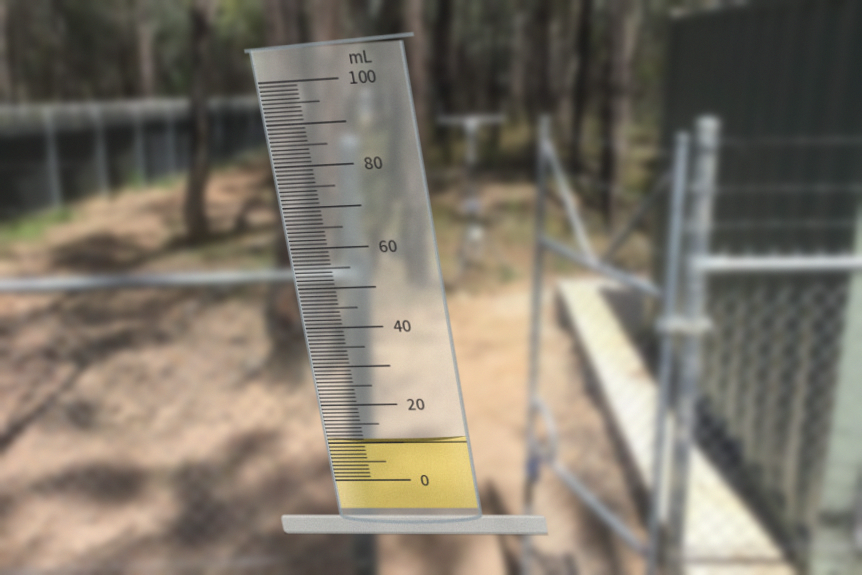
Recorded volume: 10
